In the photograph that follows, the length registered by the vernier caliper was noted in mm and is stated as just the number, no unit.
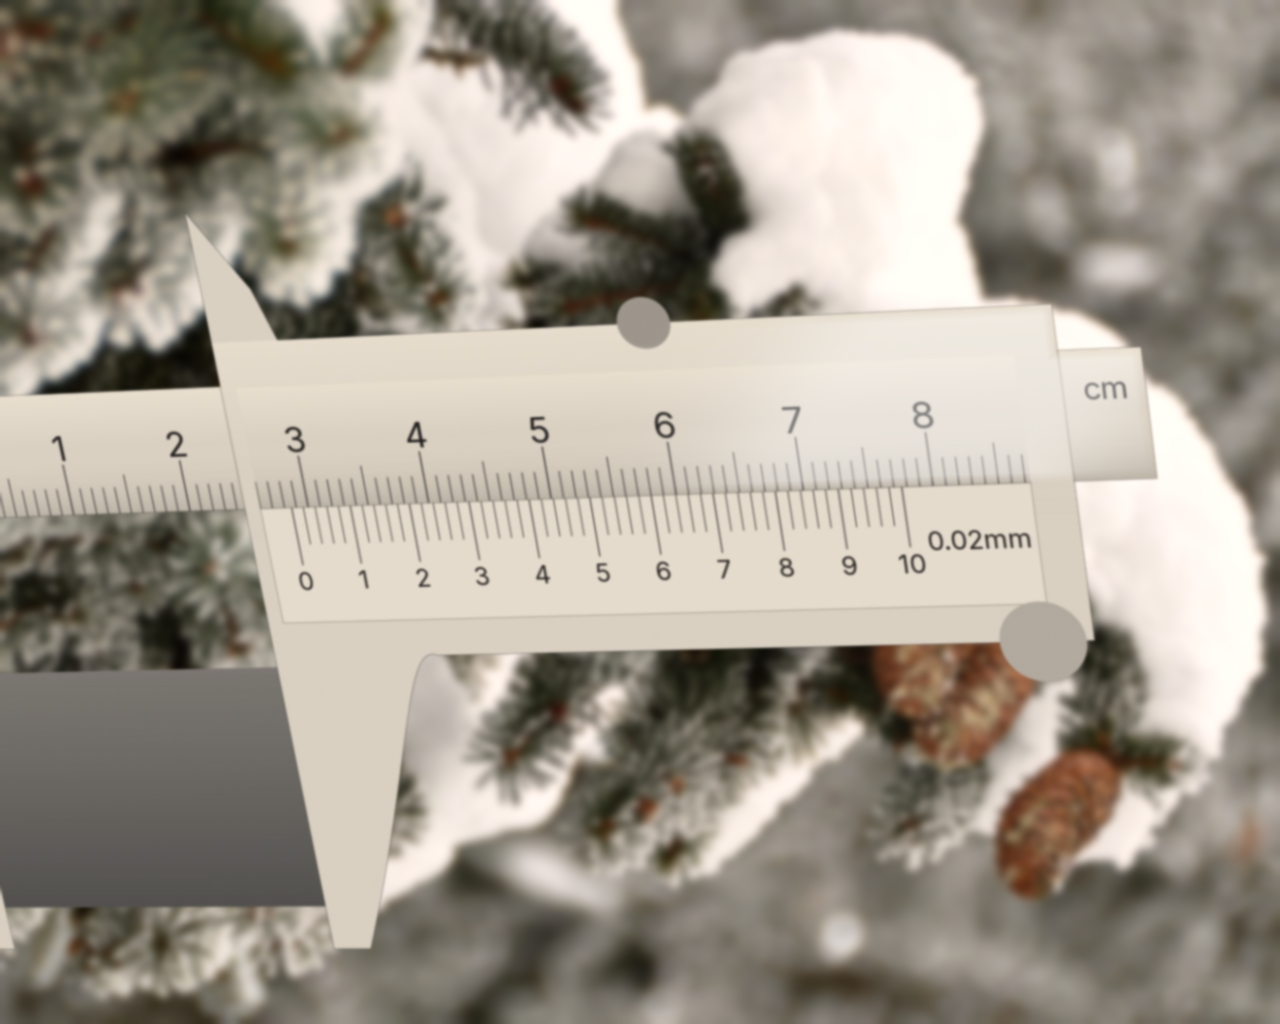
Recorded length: 28.6
